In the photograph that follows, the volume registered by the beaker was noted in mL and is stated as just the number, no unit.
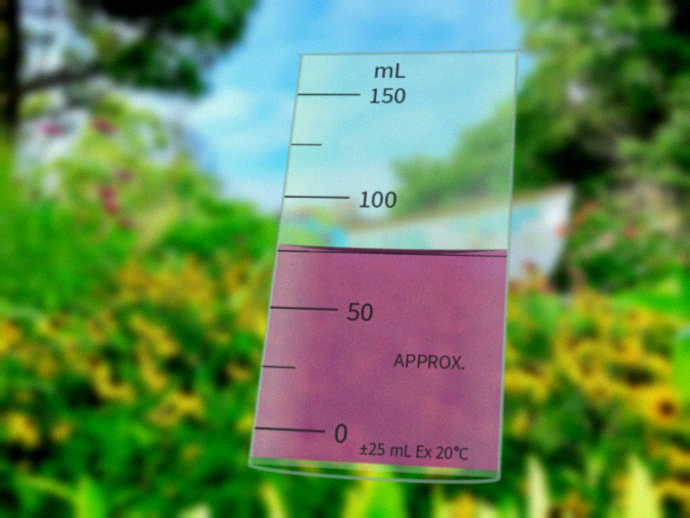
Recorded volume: 75
